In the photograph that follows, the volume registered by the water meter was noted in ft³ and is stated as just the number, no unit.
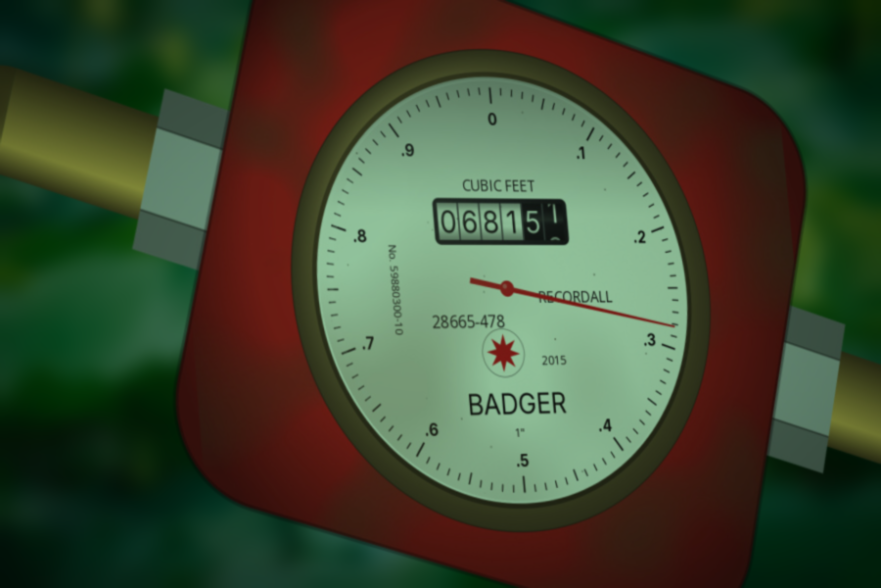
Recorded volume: 68151.28
